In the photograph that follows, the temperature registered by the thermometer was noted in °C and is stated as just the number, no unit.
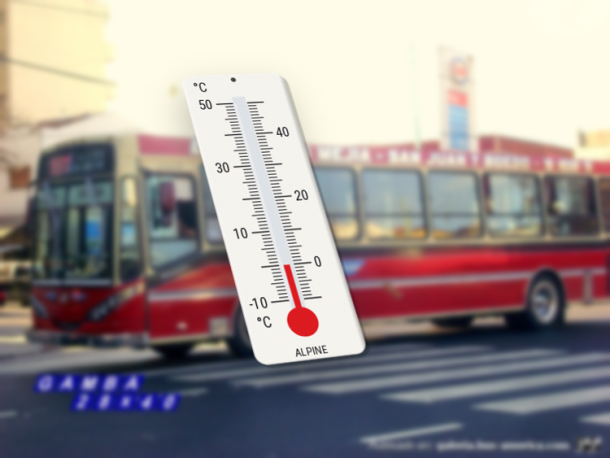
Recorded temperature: 0
